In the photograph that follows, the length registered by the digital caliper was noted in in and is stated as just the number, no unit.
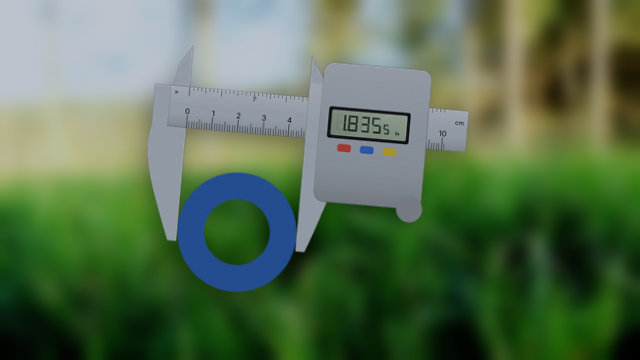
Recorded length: 1.8355
